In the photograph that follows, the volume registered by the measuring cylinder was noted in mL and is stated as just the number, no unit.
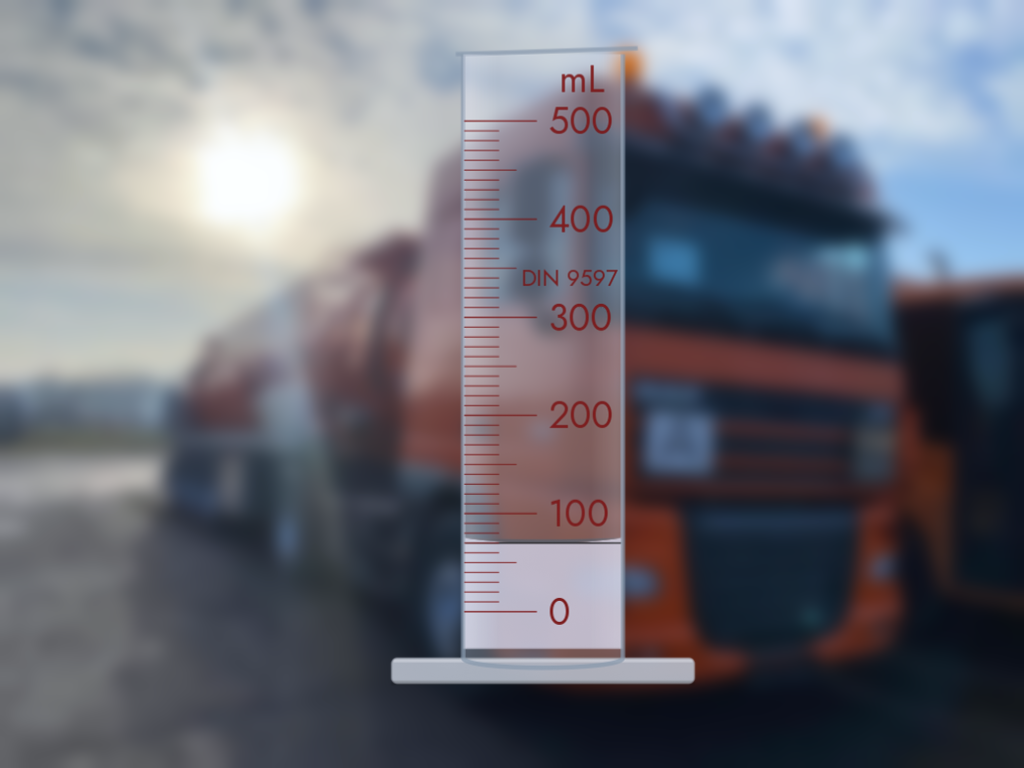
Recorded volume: 70
